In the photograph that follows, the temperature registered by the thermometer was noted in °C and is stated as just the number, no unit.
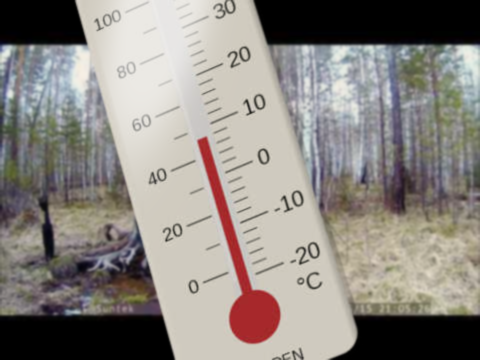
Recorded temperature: 8
